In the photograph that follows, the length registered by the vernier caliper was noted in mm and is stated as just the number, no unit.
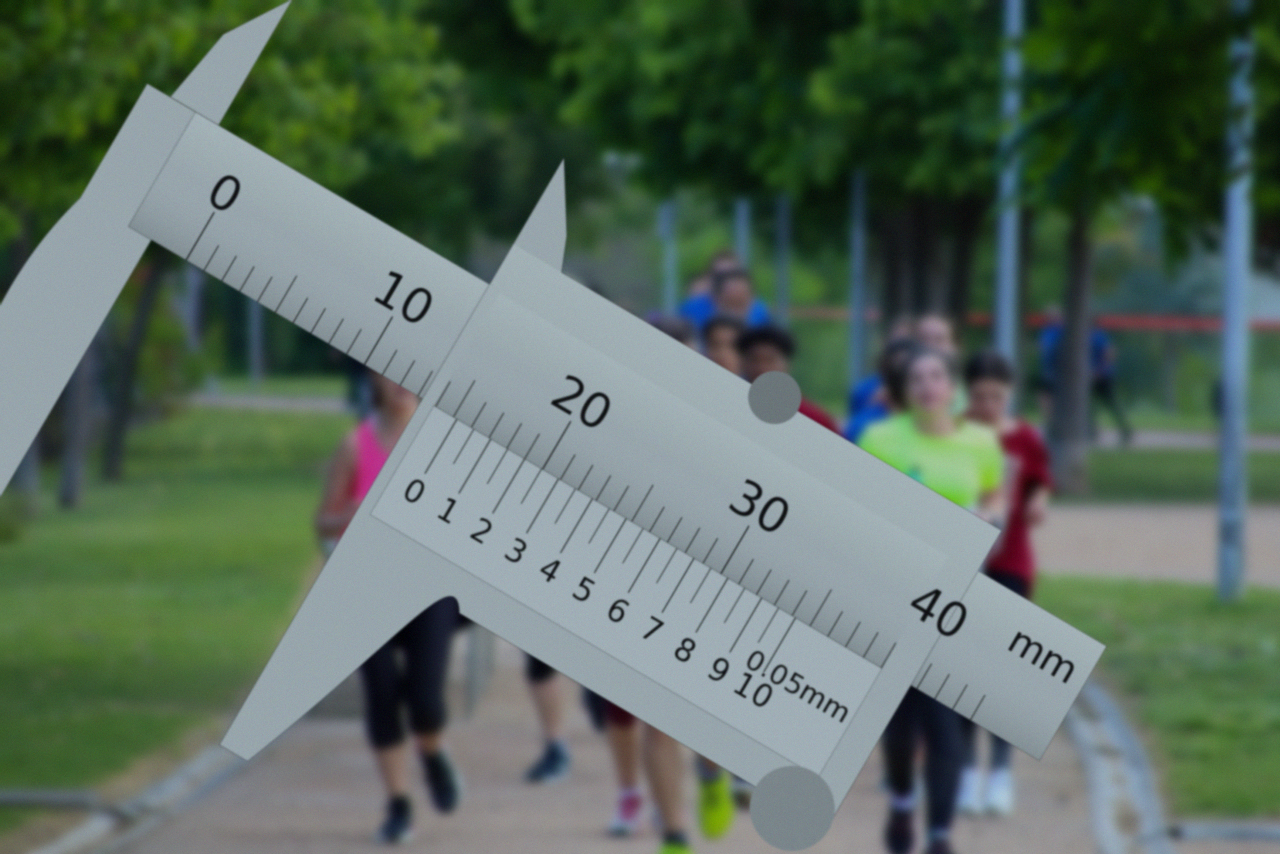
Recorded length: 15.2
